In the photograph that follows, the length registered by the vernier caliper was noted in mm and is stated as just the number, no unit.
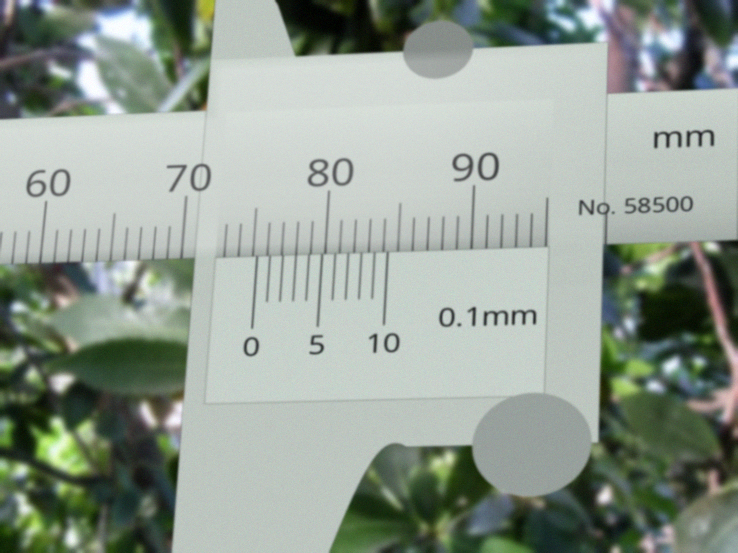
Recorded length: 75.3
